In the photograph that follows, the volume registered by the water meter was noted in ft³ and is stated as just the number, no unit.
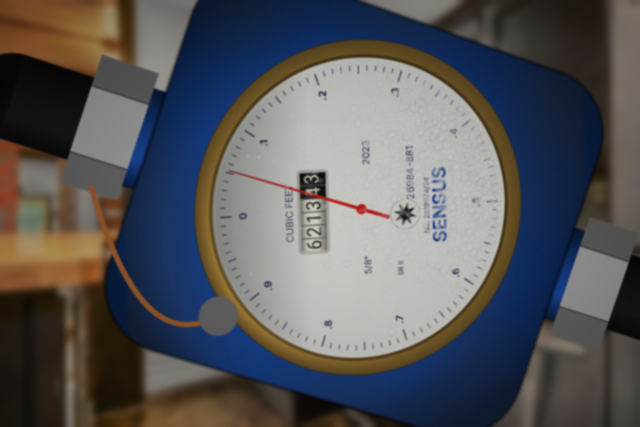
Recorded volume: 621343.05
